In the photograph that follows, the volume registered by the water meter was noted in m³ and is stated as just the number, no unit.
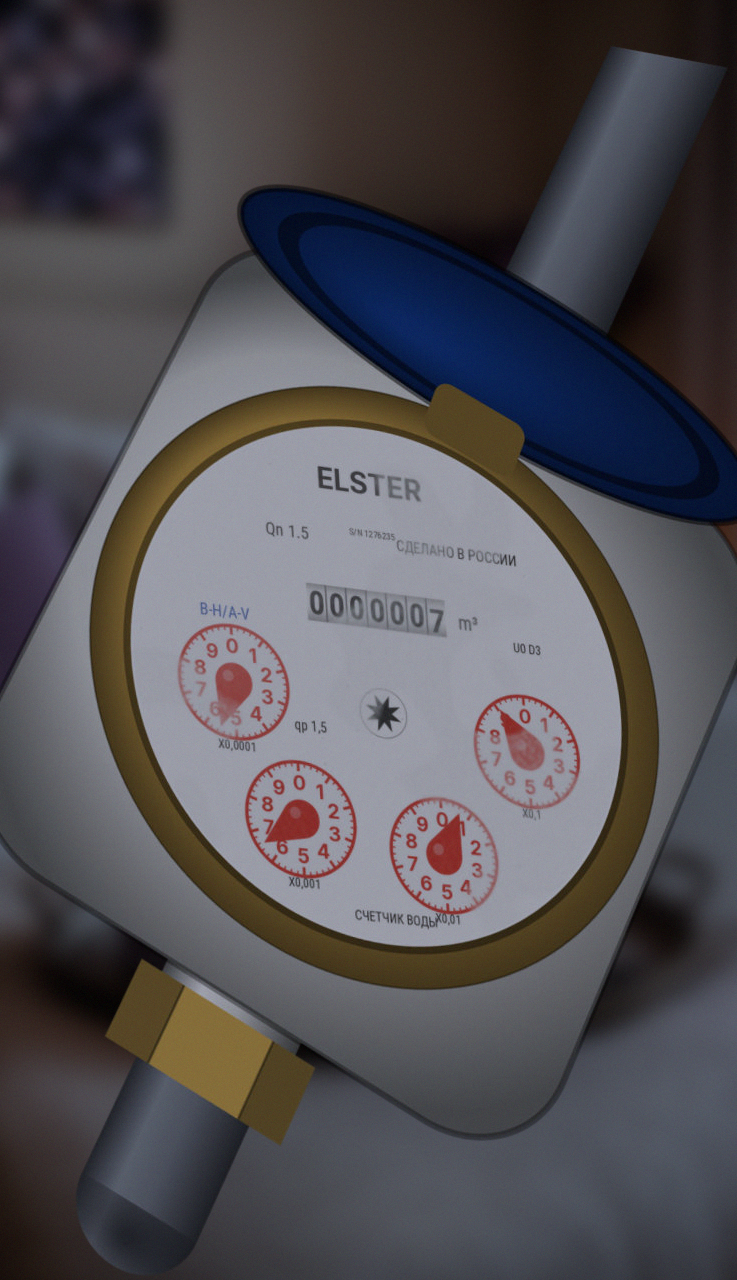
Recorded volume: 6.9065
